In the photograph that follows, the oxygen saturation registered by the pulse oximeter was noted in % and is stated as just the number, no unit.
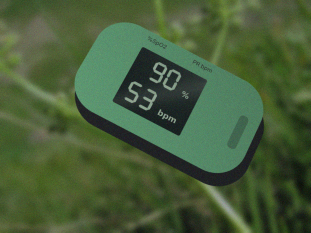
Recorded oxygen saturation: 90
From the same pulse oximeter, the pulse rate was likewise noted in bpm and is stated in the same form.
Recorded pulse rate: 53
